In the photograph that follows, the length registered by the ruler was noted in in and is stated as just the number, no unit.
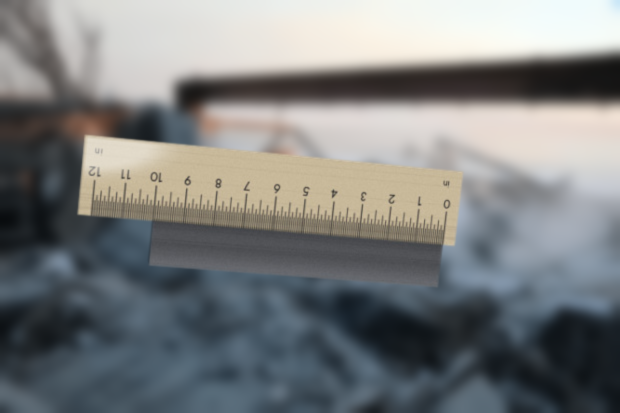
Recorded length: 10
